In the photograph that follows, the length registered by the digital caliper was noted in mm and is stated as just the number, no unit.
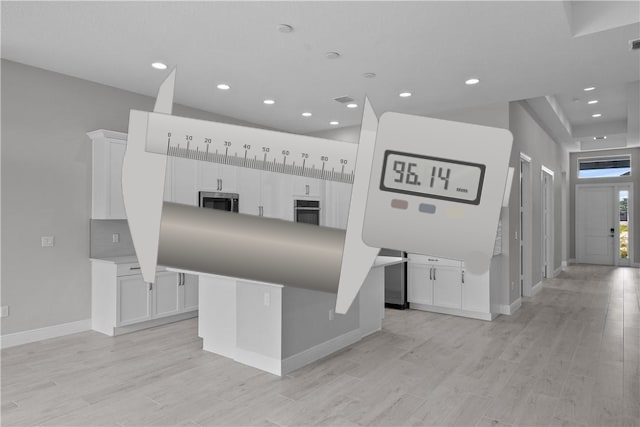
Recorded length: 96.14
